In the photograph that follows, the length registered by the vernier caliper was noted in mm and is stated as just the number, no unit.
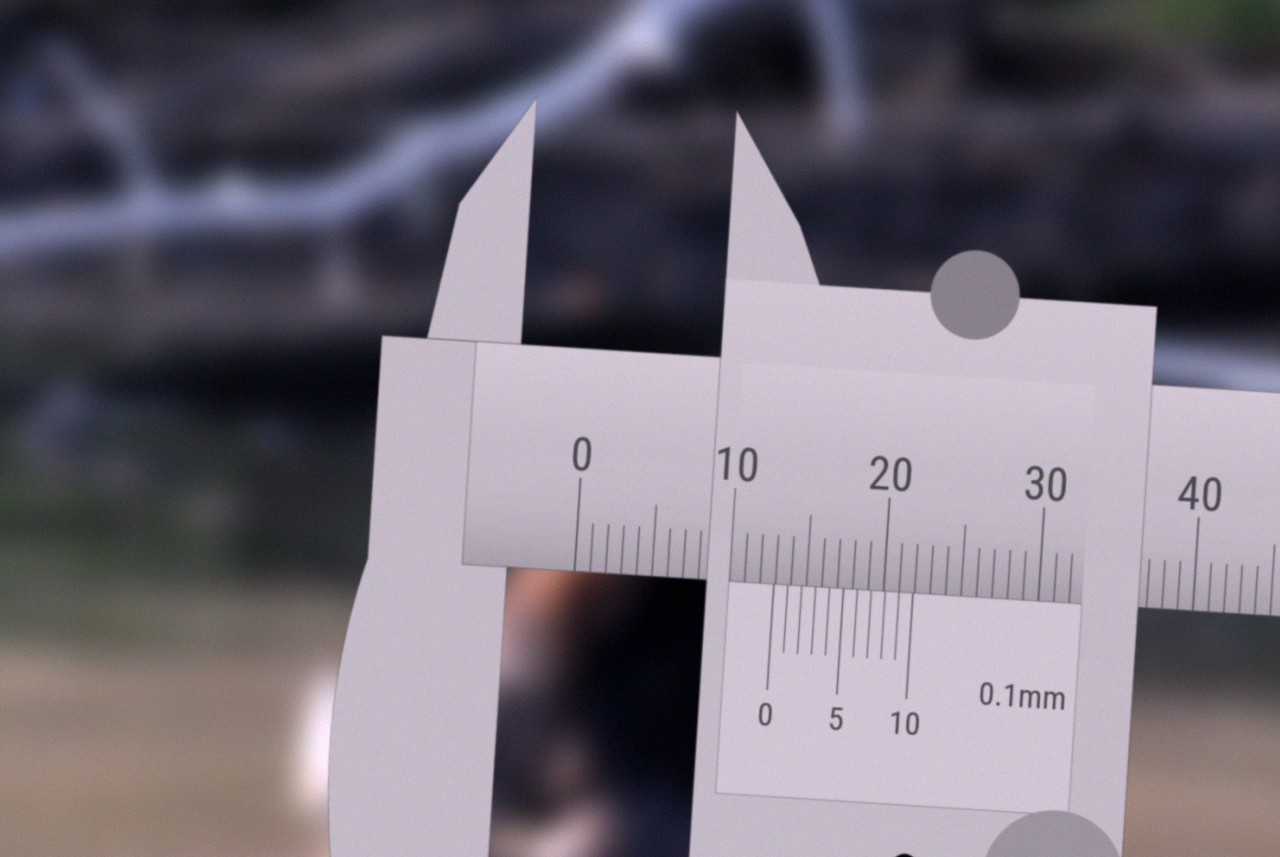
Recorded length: 12.9
